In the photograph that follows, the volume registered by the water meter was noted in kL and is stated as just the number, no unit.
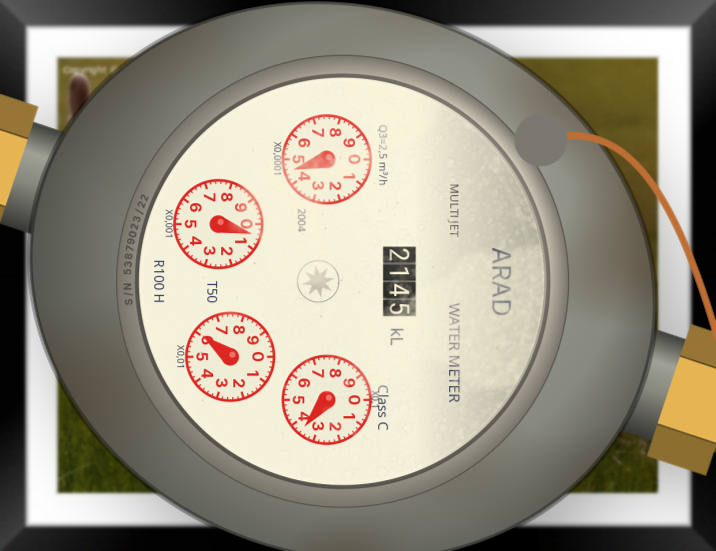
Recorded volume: 2145.3604
